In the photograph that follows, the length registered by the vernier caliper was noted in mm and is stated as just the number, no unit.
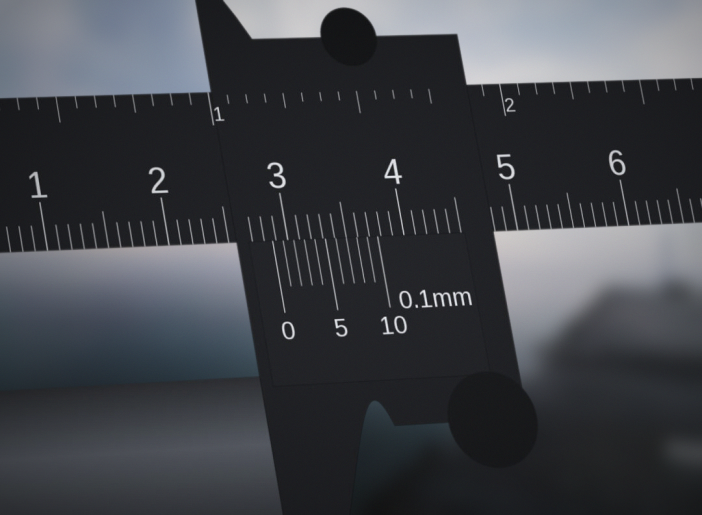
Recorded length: 28.7
